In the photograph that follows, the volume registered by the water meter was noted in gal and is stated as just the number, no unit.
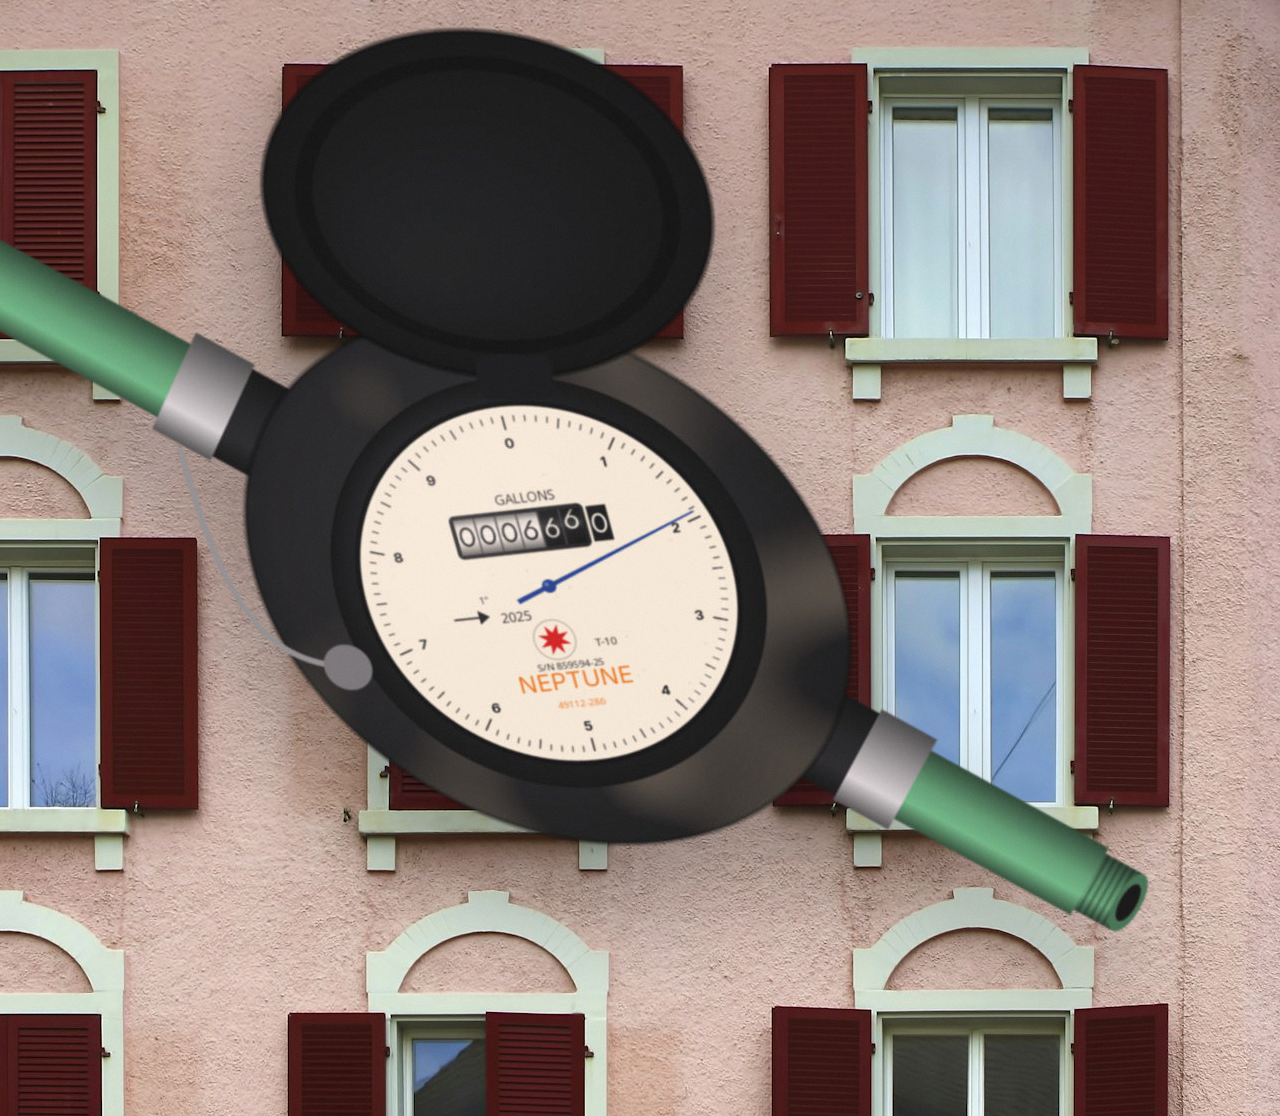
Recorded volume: 6661.9
